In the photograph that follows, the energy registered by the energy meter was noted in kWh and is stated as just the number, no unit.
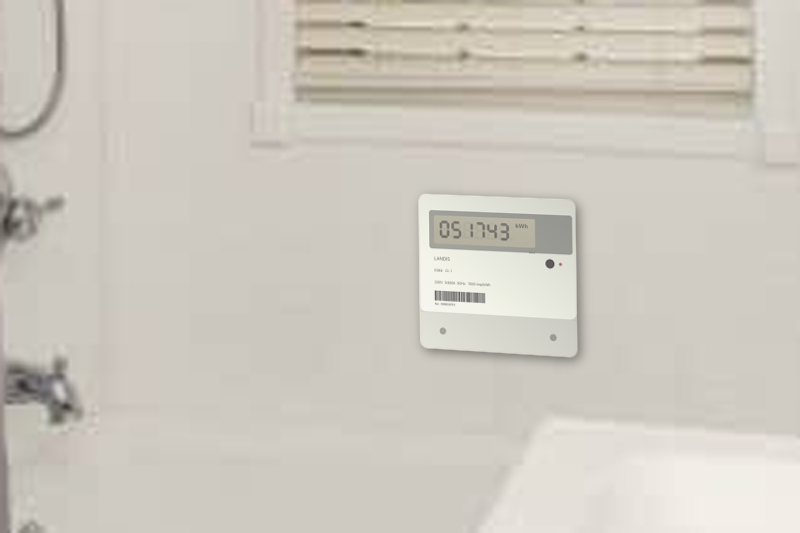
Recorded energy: 51743
